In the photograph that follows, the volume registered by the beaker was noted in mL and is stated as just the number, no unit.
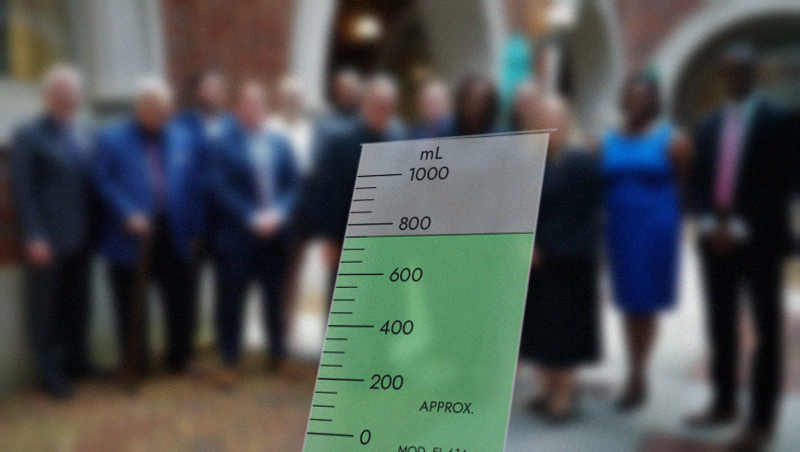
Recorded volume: 750
